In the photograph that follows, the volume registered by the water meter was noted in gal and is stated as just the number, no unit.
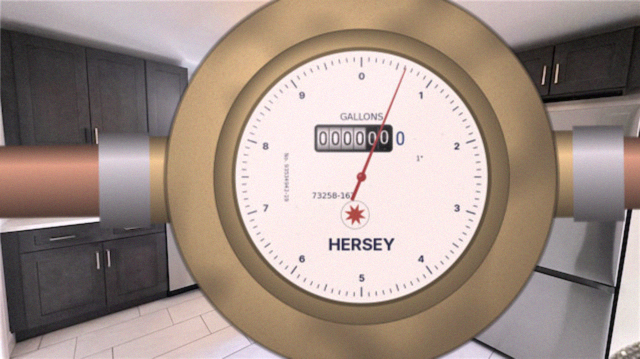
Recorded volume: 0.6
